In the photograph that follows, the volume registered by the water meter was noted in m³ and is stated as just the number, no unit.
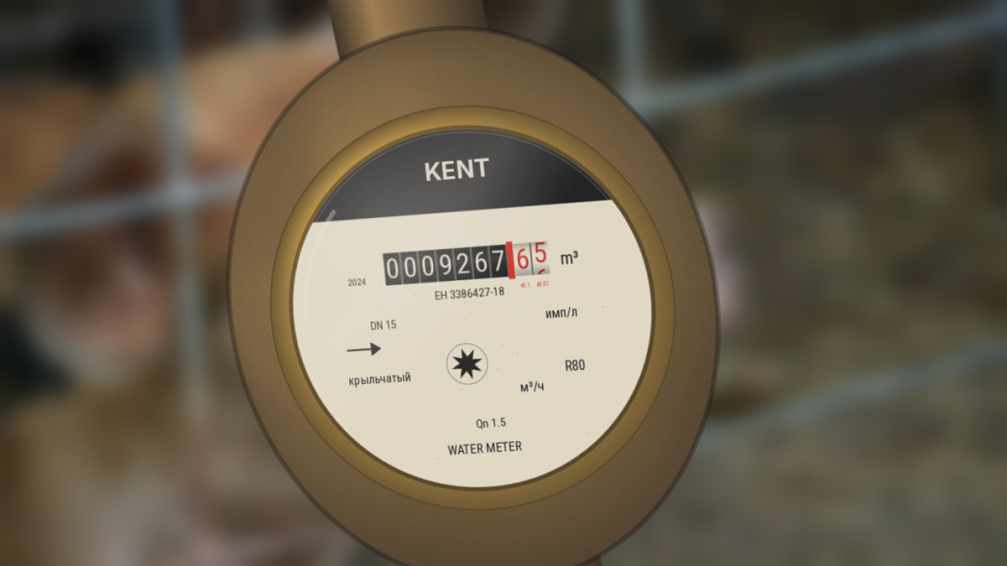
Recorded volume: 9267.65
